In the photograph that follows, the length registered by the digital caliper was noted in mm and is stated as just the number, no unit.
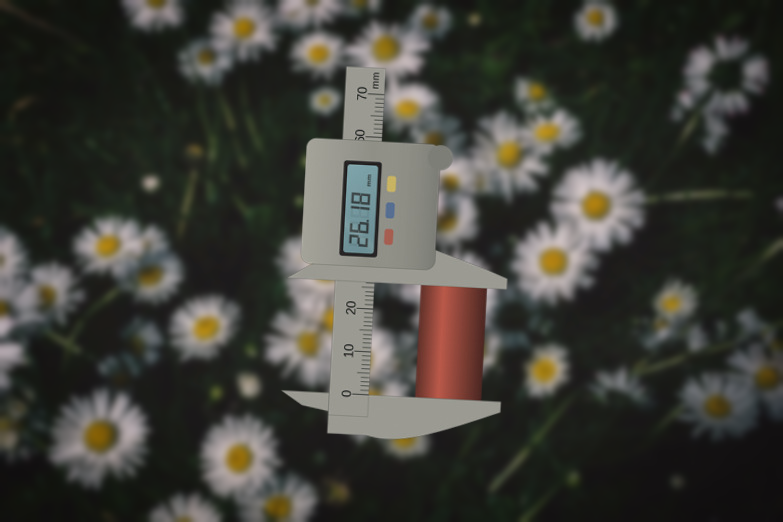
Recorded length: 26.18
